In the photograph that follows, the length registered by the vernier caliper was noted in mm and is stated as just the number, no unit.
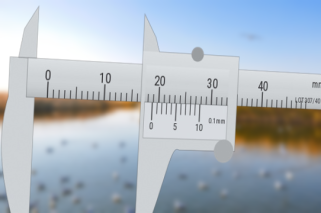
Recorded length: 18.8
